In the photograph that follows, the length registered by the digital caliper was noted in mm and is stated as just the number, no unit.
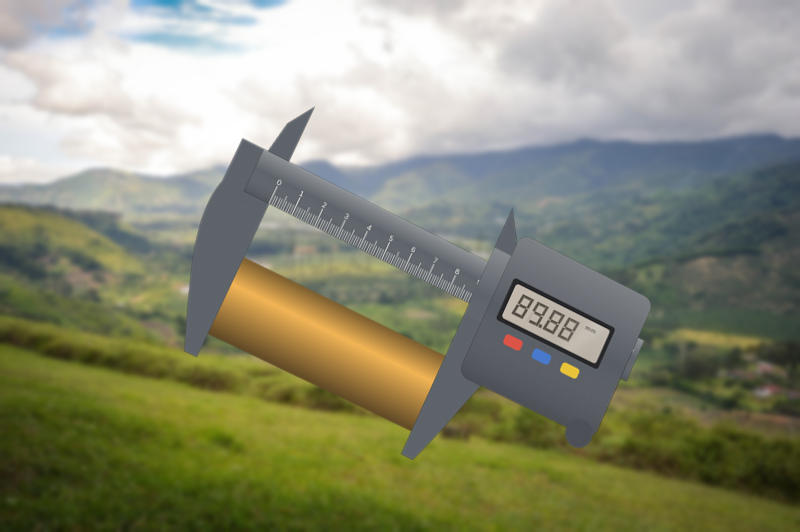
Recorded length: 89.88
